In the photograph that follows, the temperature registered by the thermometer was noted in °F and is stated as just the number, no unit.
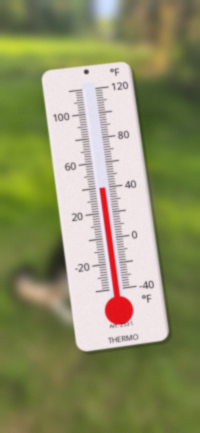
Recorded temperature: 40
